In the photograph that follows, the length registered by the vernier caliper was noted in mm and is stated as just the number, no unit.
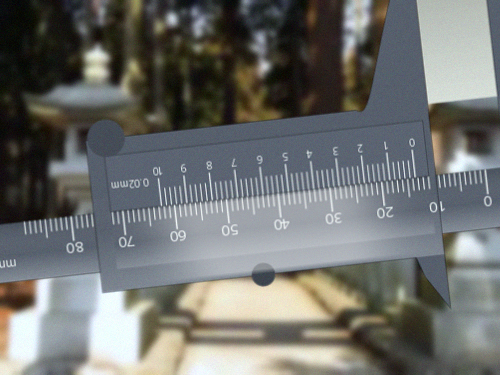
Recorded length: 13.5
